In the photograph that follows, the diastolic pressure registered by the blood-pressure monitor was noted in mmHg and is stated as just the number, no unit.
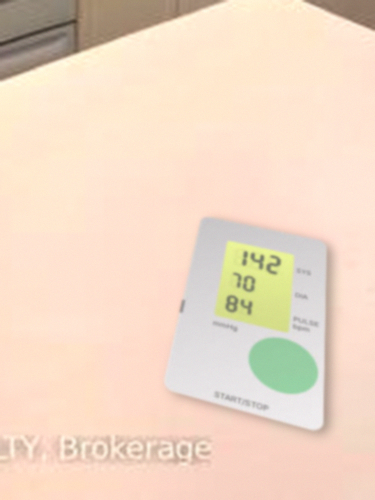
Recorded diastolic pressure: 70
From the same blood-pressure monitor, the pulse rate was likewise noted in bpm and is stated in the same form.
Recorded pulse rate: 84
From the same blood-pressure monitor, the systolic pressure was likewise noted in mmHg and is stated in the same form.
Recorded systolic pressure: 142
